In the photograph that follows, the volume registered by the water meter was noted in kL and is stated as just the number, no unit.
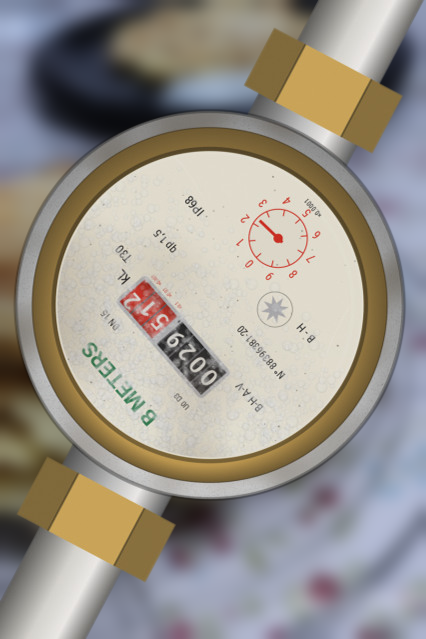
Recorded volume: 29.5122
